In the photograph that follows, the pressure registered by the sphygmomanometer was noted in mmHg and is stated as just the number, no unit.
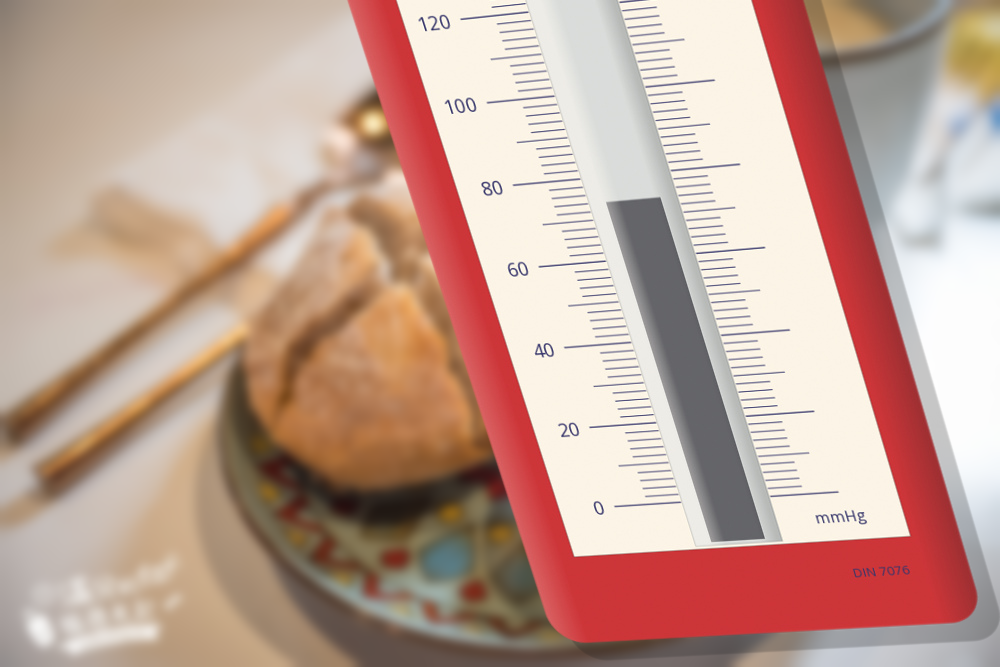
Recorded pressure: 74
